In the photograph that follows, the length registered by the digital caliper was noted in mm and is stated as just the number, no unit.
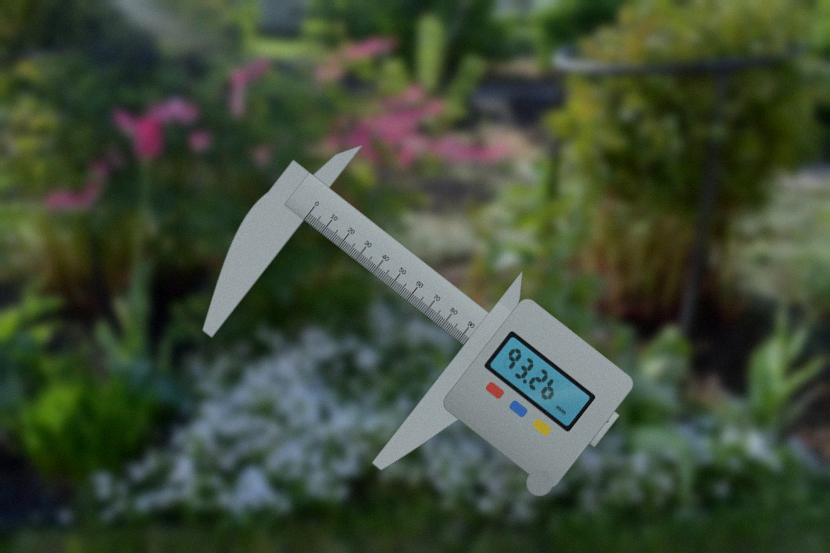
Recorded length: 93.26
